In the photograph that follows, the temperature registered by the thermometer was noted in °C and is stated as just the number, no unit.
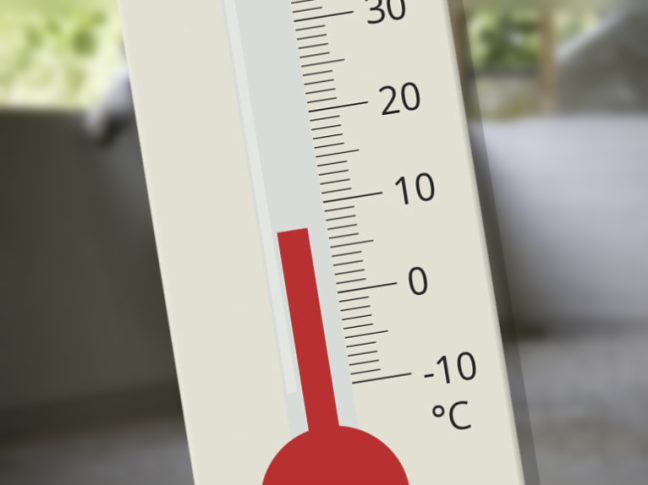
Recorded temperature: 7.5
